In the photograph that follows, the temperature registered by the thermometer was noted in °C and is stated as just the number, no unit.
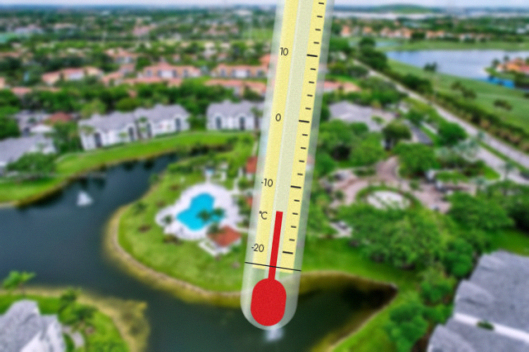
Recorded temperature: -14
